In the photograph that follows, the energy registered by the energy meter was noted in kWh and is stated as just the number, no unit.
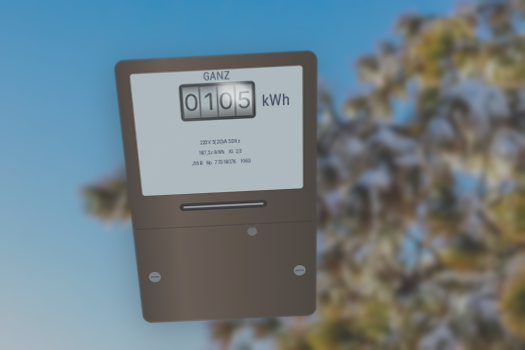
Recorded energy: 105
